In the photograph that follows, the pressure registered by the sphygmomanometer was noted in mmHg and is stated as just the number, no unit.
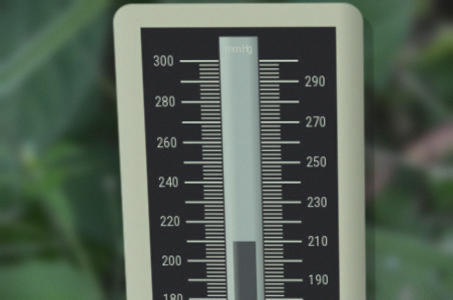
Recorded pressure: 210
